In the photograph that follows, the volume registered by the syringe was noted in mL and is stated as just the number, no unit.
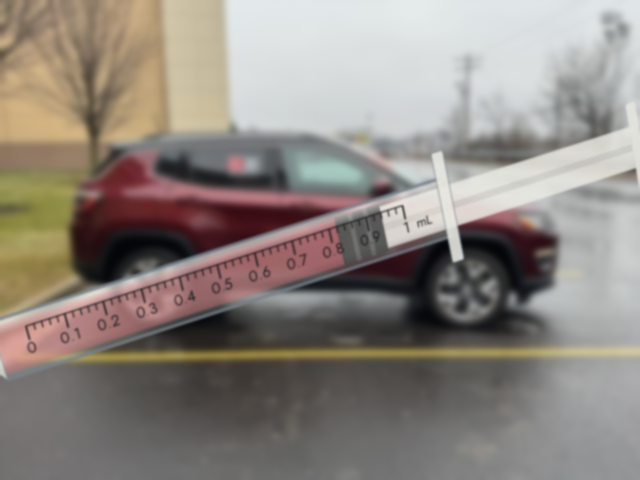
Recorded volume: 0.82
